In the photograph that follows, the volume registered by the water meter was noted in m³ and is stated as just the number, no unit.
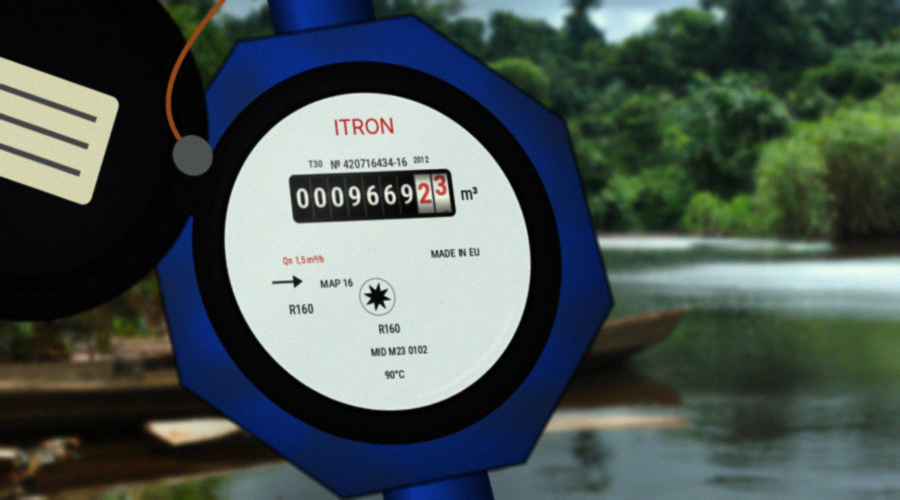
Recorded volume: 9669.23
